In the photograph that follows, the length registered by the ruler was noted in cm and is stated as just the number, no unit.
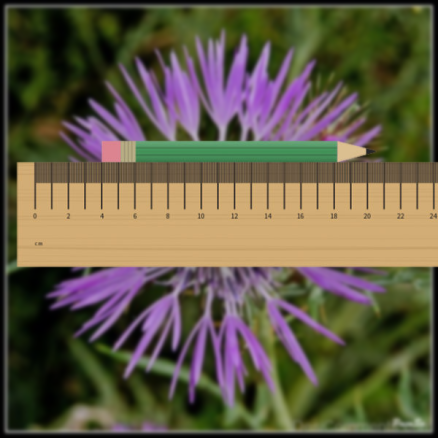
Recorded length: 16.5
